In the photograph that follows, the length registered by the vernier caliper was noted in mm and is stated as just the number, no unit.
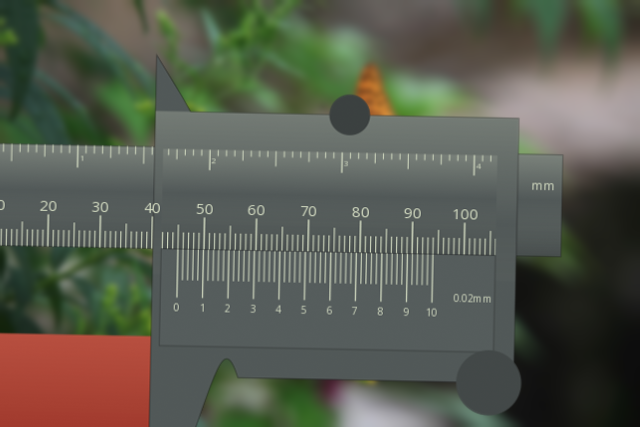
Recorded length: 45.0
